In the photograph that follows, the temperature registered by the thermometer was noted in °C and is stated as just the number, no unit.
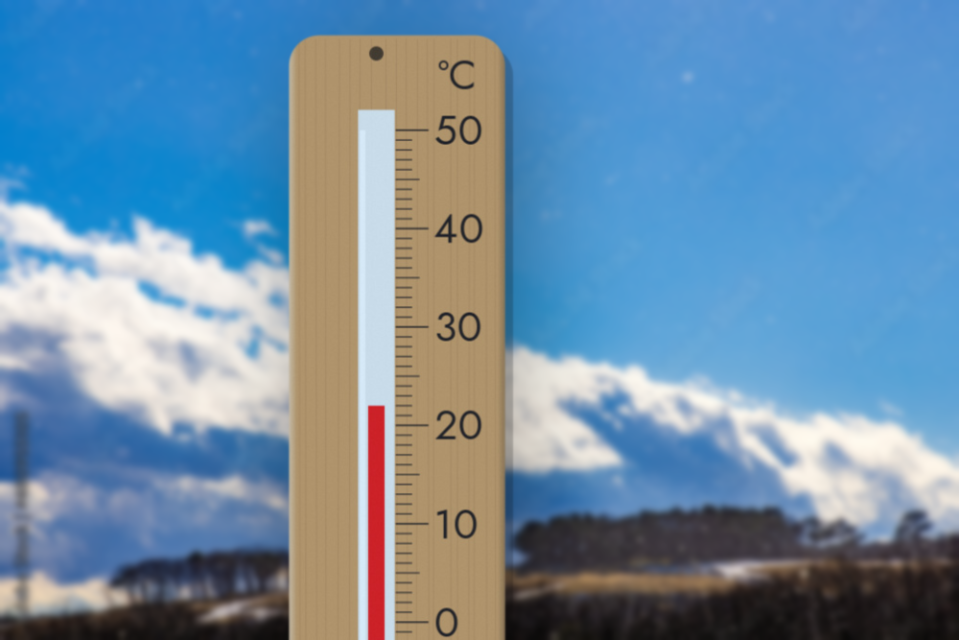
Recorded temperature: 22
